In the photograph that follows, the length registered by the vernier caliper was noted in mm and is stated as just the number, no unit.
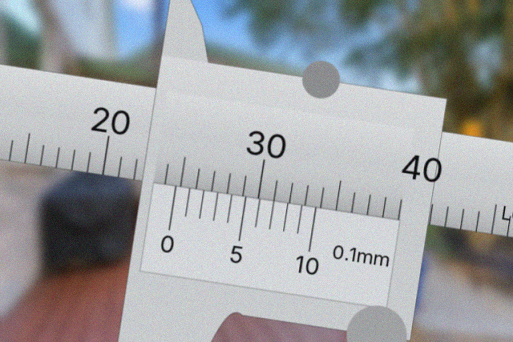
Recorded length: 24.7
